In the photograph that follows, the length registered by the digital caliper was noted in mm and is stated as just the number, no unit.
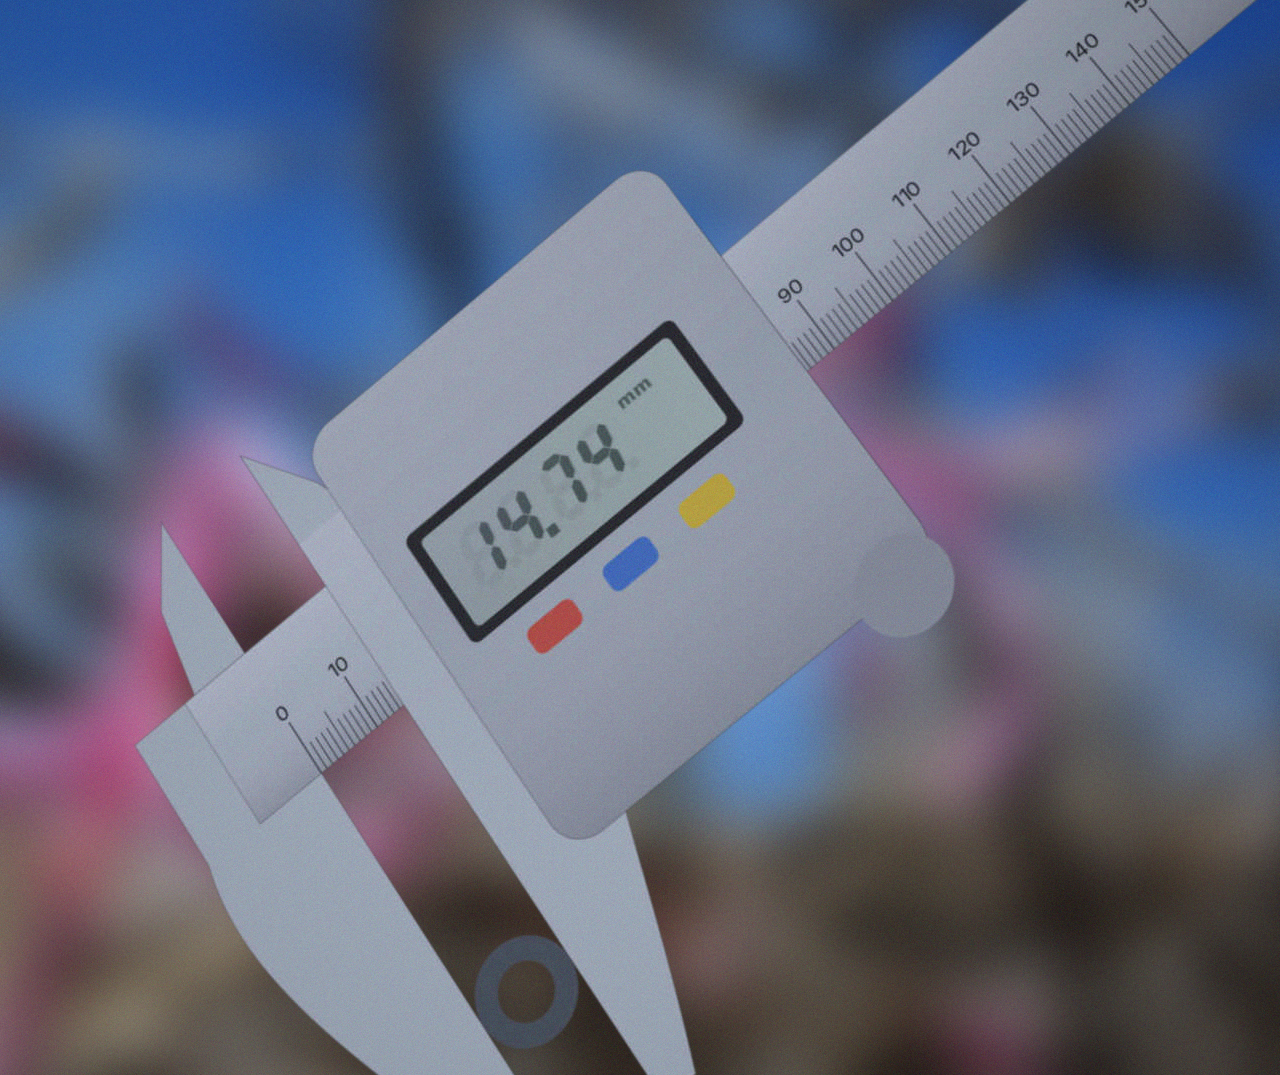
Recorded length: 14.74
